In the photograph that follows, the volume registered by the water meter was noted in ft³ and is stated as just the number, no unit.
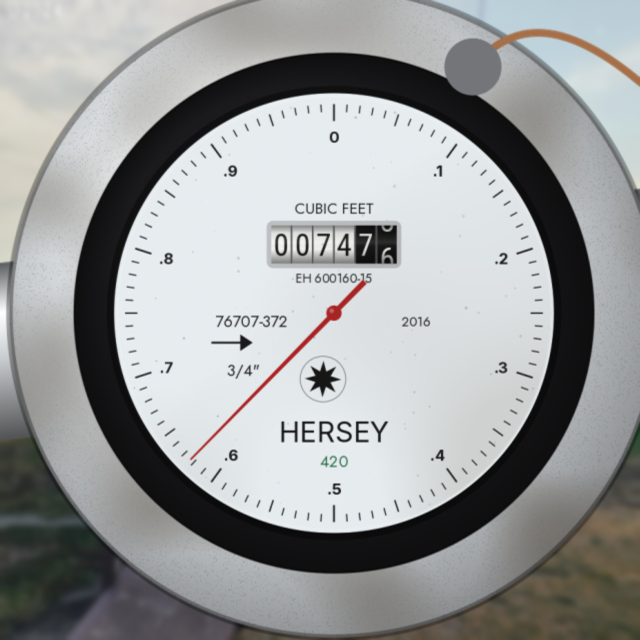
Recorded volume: 7475.62
